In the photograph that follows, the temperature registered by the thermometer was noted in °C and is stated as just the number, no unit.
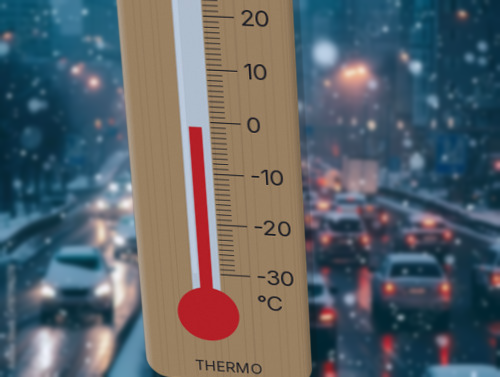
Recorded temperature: -1
